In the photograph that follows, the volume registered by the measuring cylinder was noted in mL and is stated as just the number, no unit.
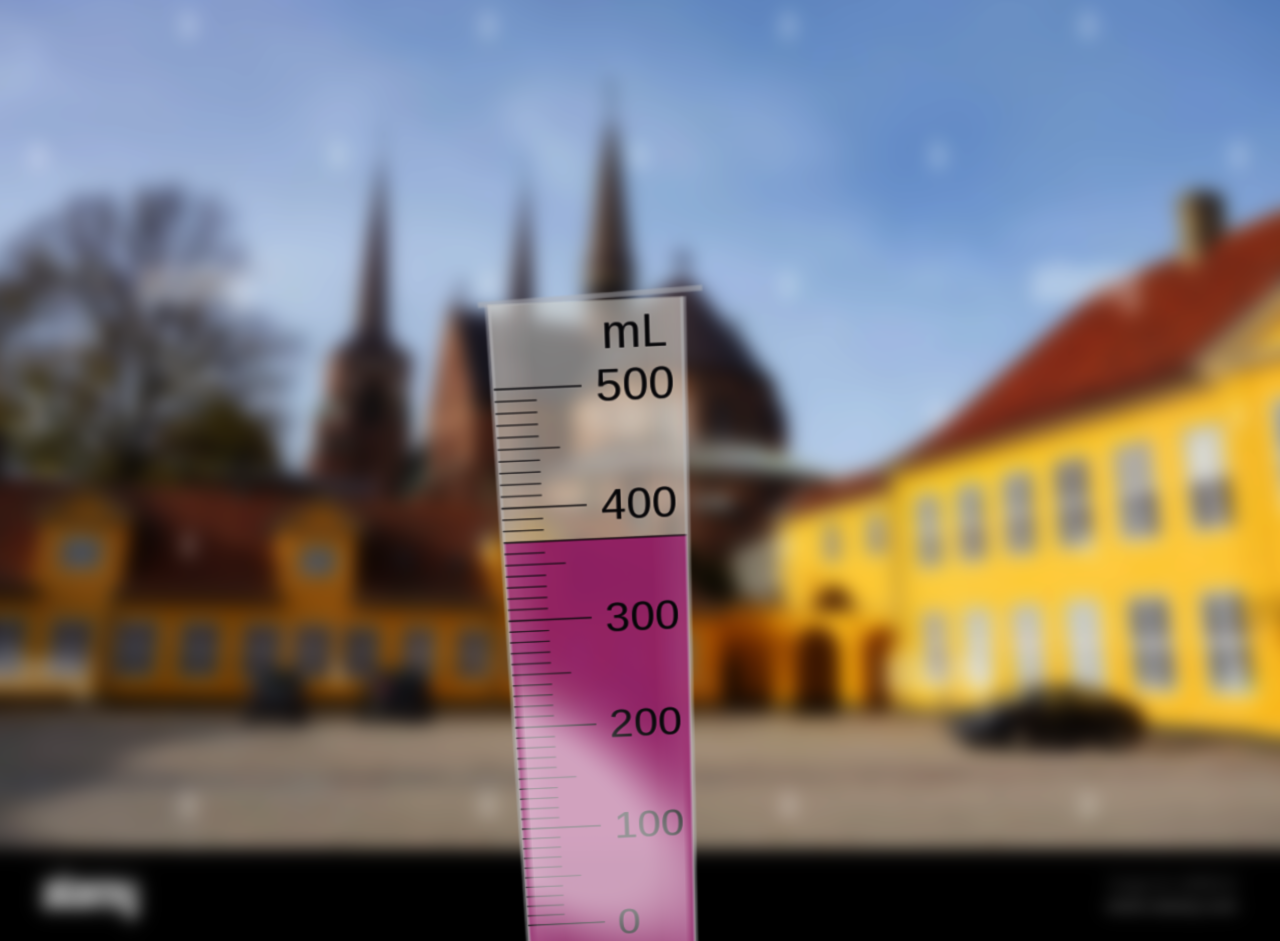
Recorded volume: 370
